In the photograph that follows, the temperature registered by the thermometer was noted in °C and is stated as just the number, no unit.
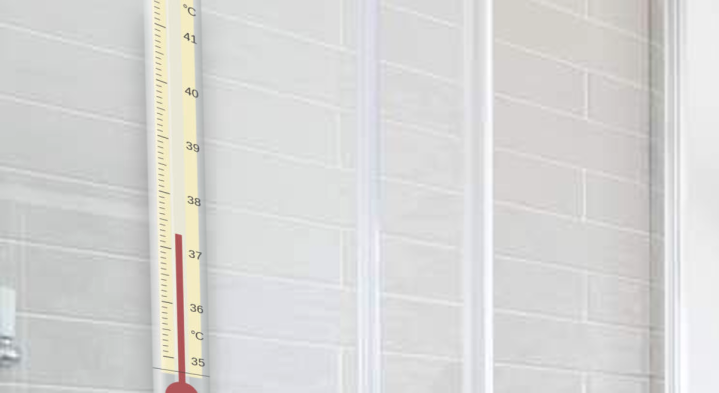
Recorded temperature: 37.3
